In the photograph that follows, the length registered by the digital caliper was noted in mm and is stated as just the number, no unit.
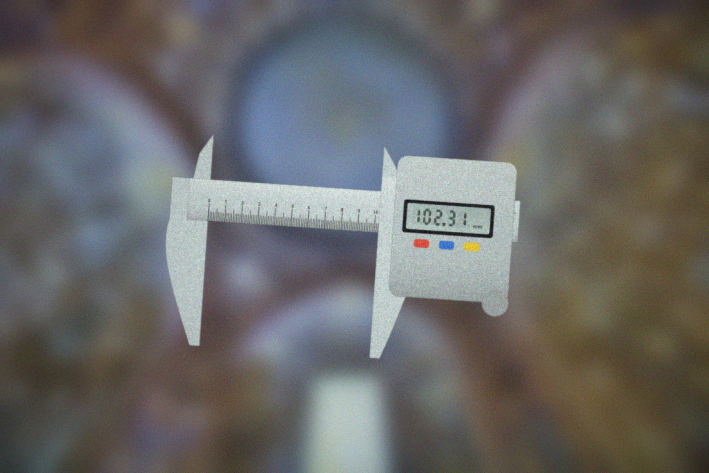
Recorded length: 102.31
